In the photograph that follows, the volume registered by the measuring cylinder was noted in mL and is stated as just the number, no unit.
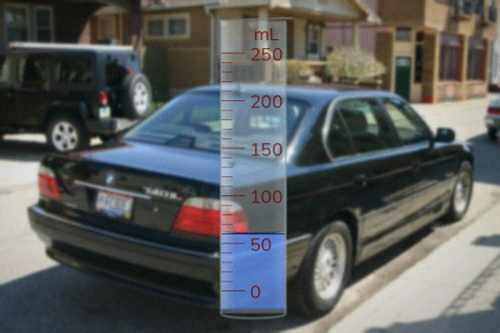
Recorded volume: 60
